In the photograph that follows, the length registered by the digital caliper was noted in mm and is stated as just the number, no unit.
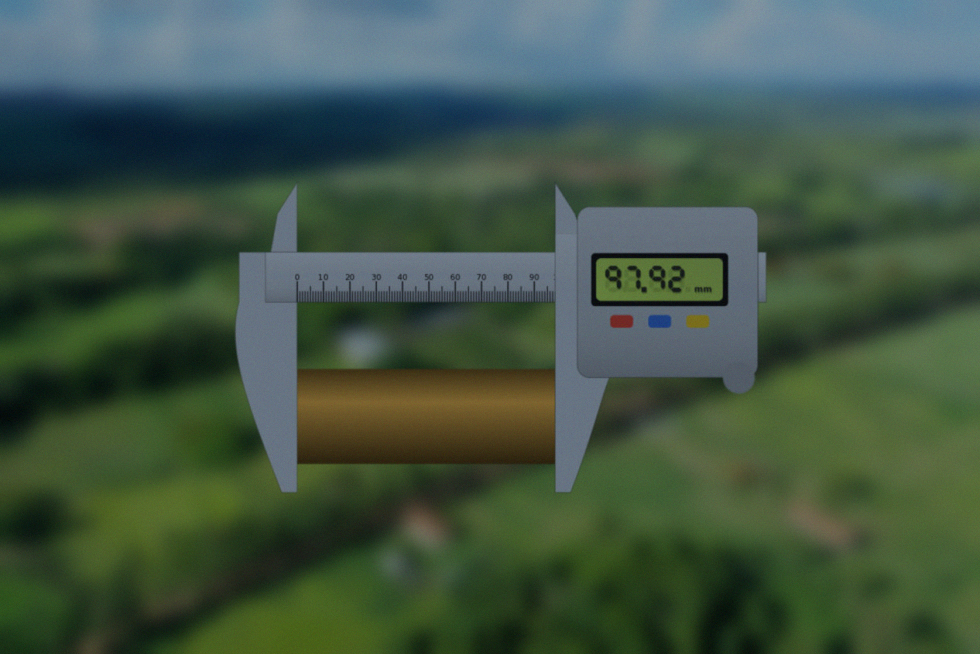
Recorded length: 97.92
